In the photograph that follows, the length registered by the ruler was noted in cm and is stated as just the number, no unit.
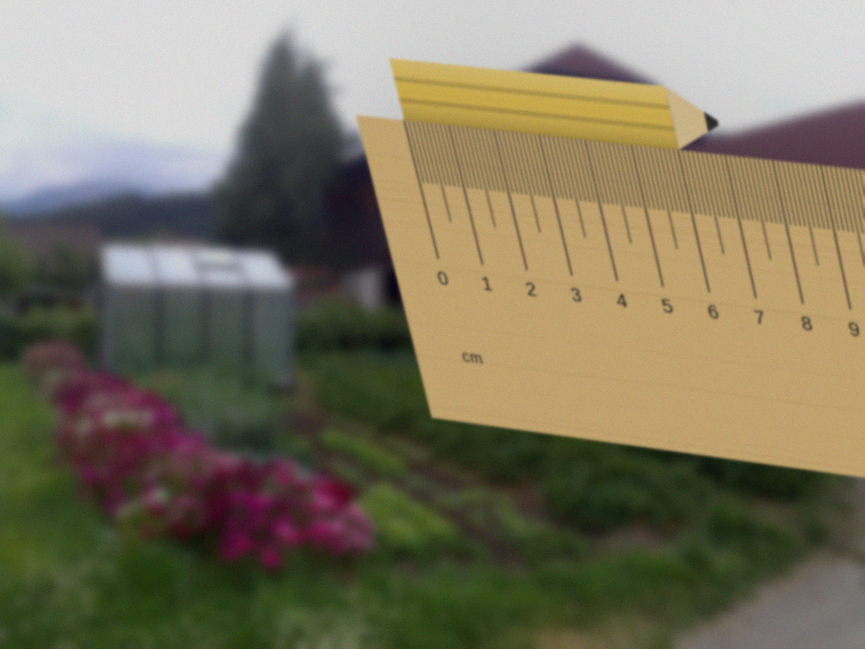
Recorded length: 7
